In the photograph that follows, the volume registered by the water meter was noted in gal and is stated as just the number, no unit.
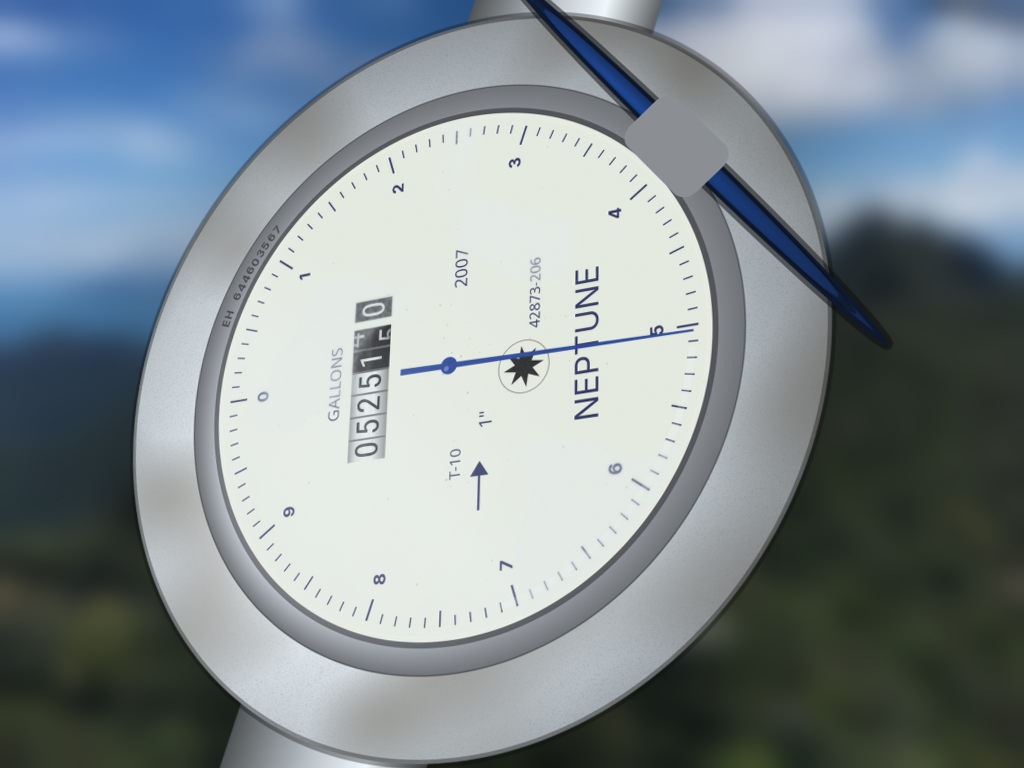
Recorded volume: 525145.0
